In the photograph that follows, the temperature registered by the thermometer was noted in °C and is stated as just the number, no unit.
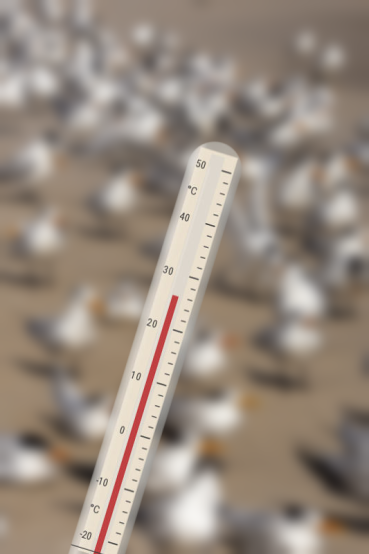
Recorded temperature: 26
